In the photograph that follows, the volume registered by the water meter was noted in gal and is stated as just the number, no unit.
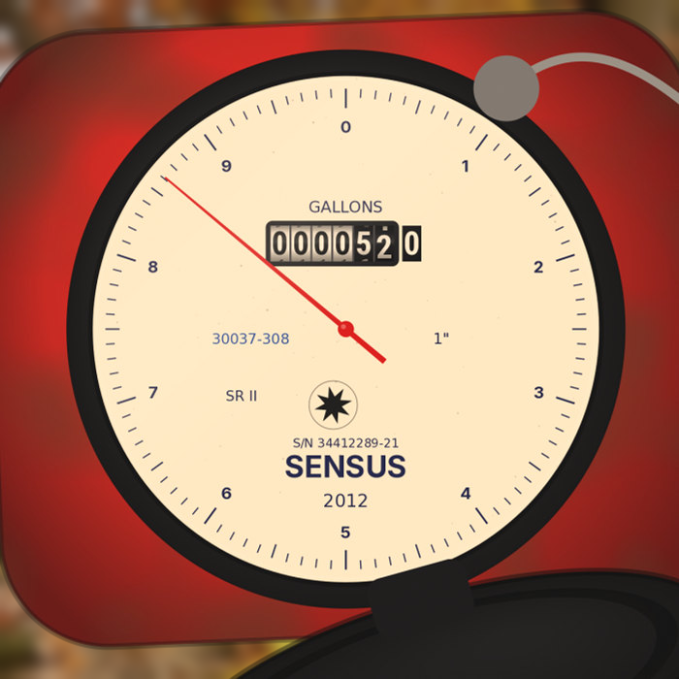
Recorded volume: 518.6
